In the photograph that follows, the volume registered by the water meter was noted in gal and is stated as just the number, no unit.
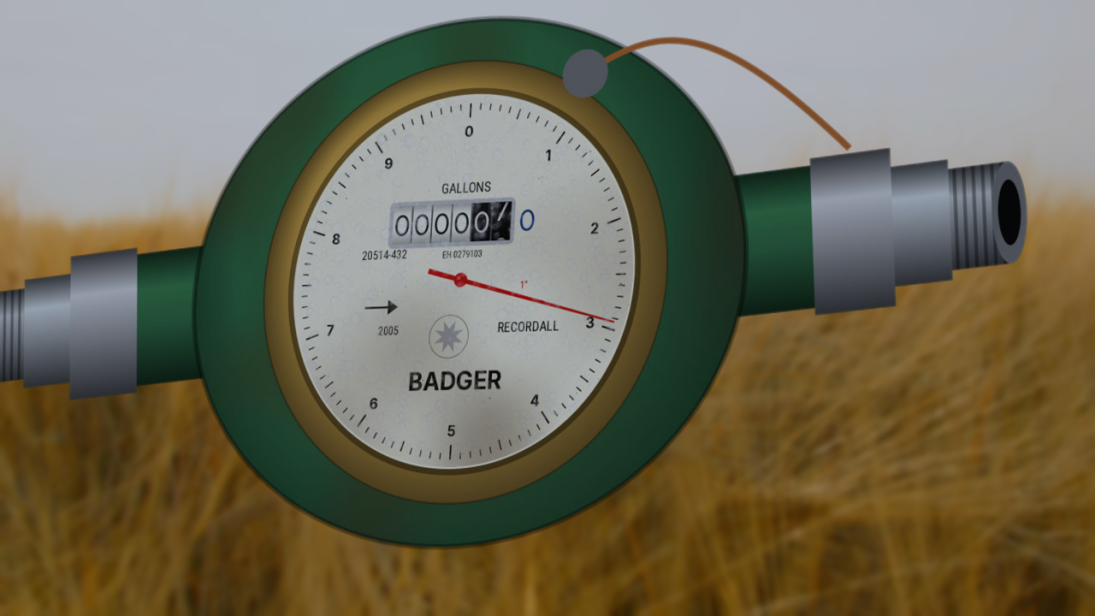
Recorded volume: 72.9
